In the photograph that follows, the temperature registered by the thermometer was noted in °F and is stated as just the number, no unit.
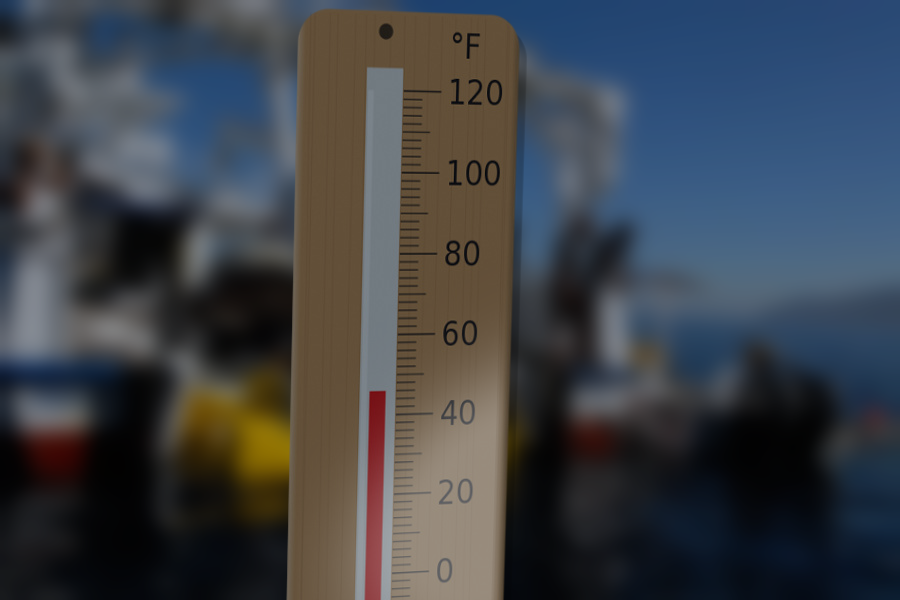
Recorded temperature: 46
